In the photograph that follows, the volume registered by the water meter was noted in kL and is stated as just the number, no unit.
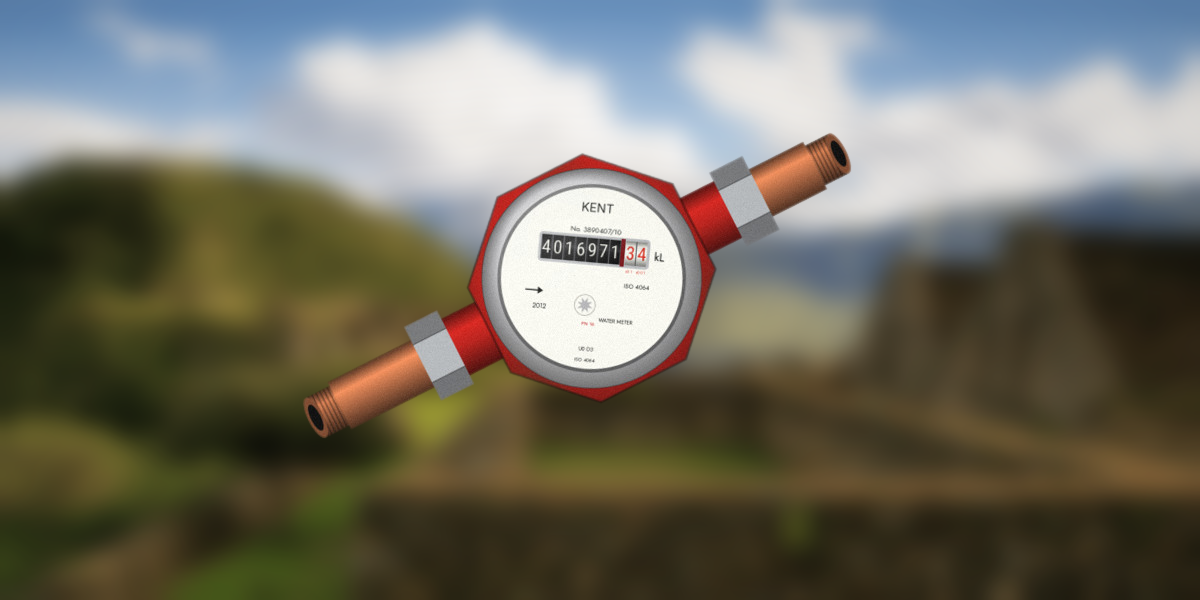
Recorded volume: 4016971.34
